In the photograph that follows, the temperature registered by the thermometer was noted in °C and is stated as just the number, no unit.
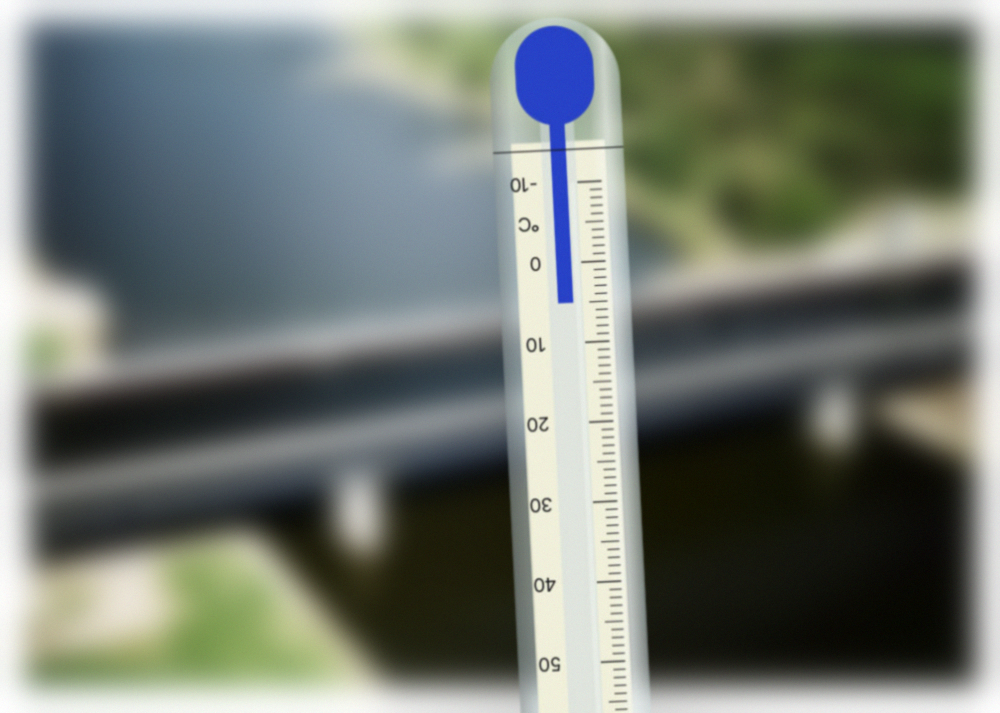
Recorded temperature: 5
